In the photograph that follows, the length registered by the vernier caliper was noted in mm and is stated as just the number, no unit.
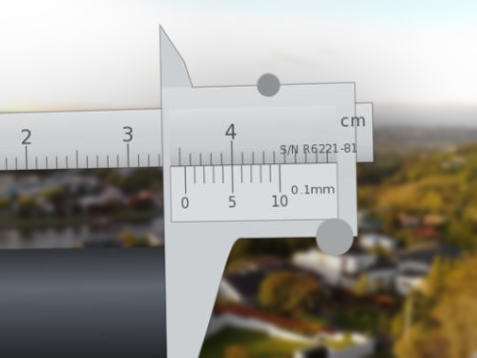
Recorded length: 35.5
